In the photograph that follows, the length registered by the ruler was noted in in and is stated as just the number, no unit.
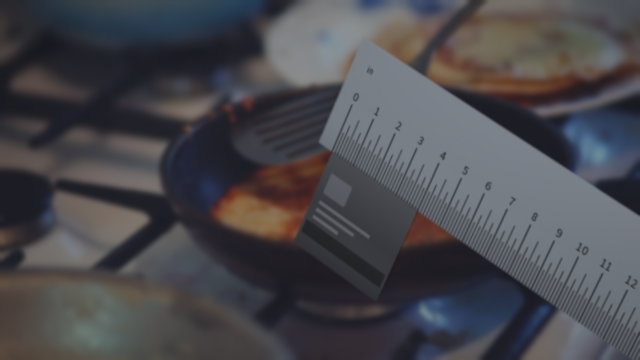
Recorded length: 4
